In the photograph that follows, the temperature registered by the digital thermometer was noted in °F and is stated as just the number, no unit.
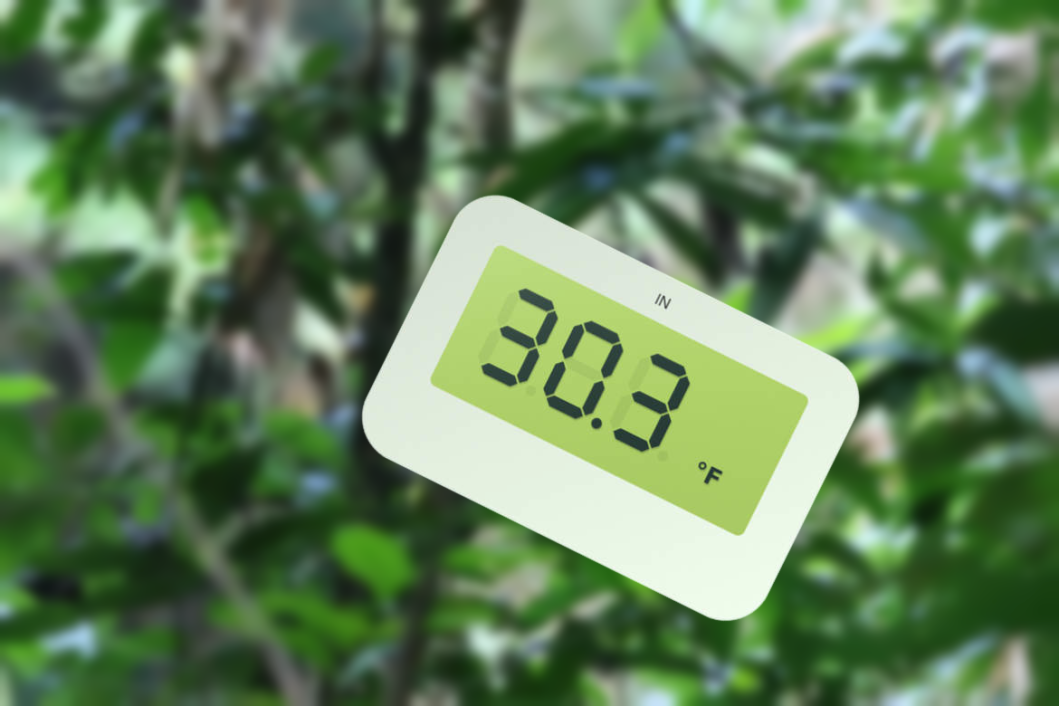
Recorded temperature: 30.3
